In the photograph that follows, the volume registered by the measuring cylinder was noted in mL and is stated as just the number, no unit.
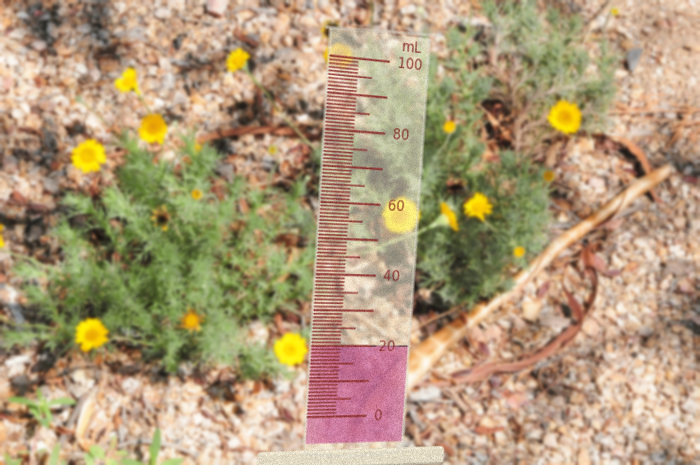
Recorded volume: 20
